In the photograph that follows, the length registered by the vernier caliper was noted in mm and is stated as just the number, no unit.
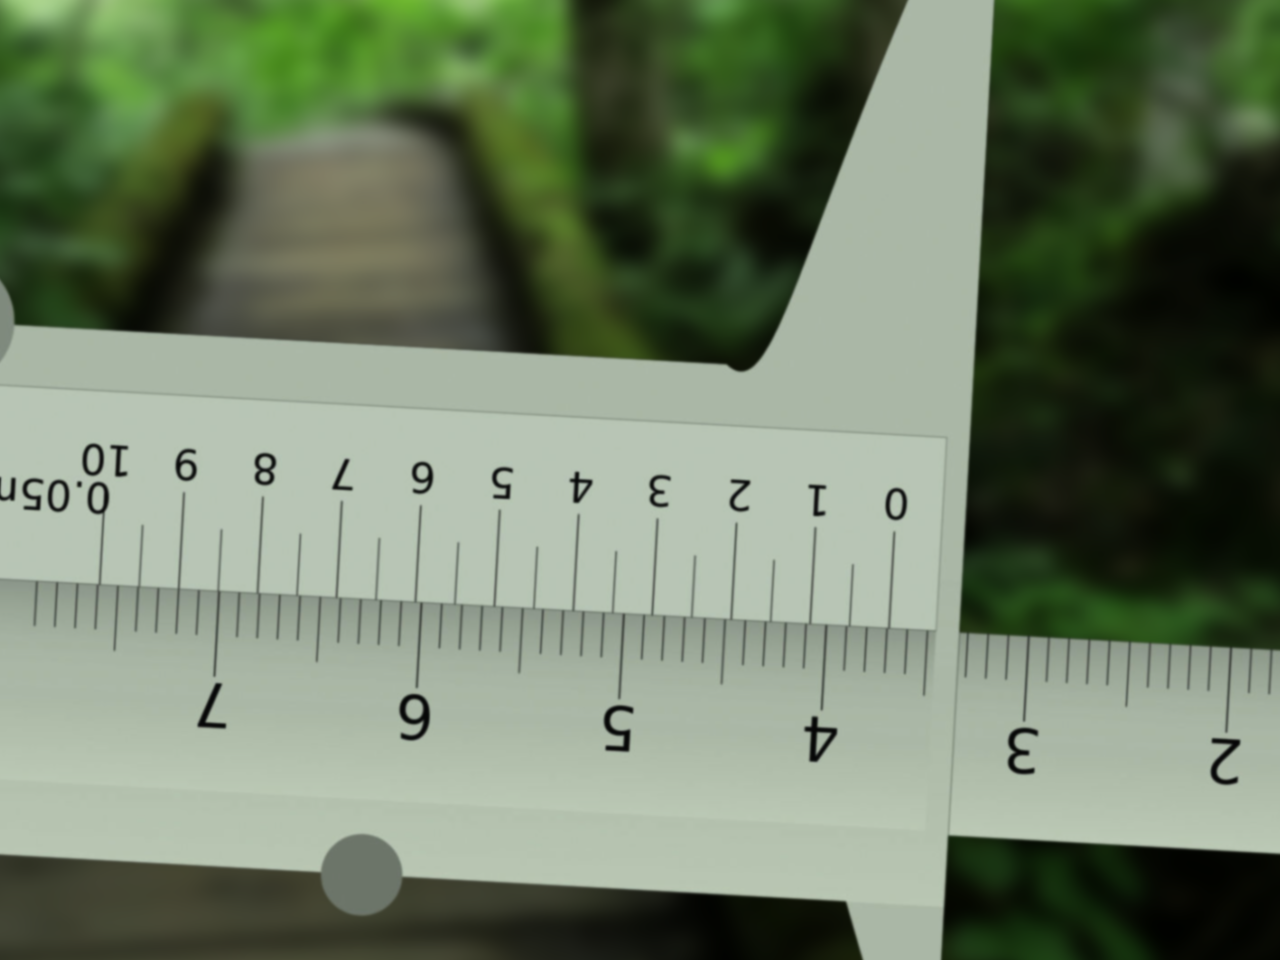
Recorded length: 36.9
